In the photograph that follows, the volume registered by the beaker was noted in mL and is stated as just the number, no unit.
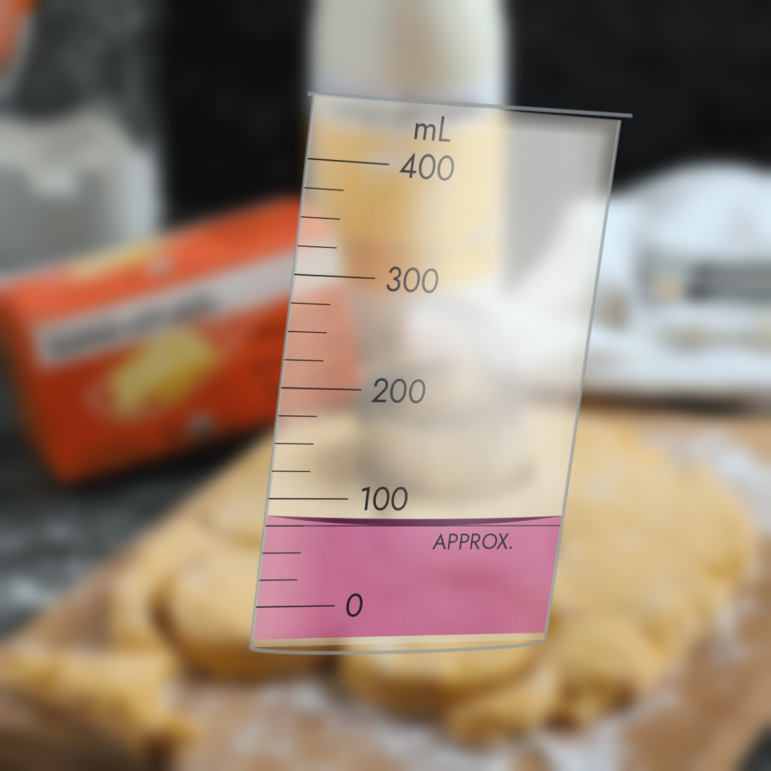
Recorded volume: 75
